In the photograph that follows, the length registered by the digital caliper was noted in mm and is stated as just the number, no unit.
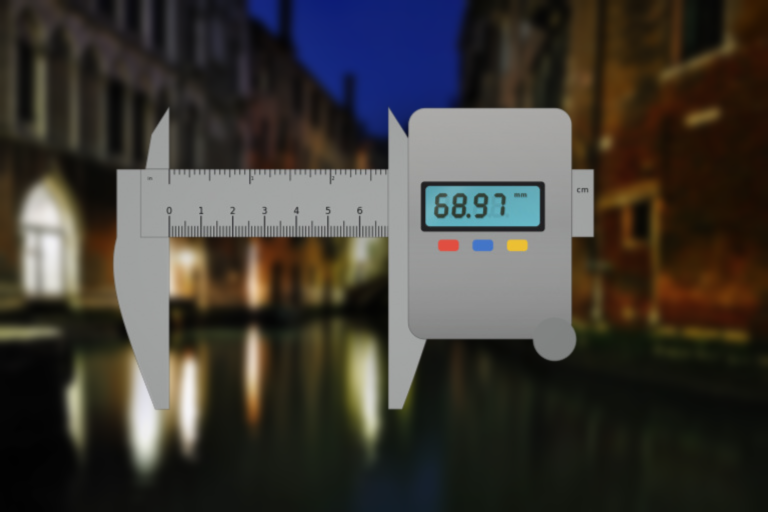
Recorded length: 68.97
